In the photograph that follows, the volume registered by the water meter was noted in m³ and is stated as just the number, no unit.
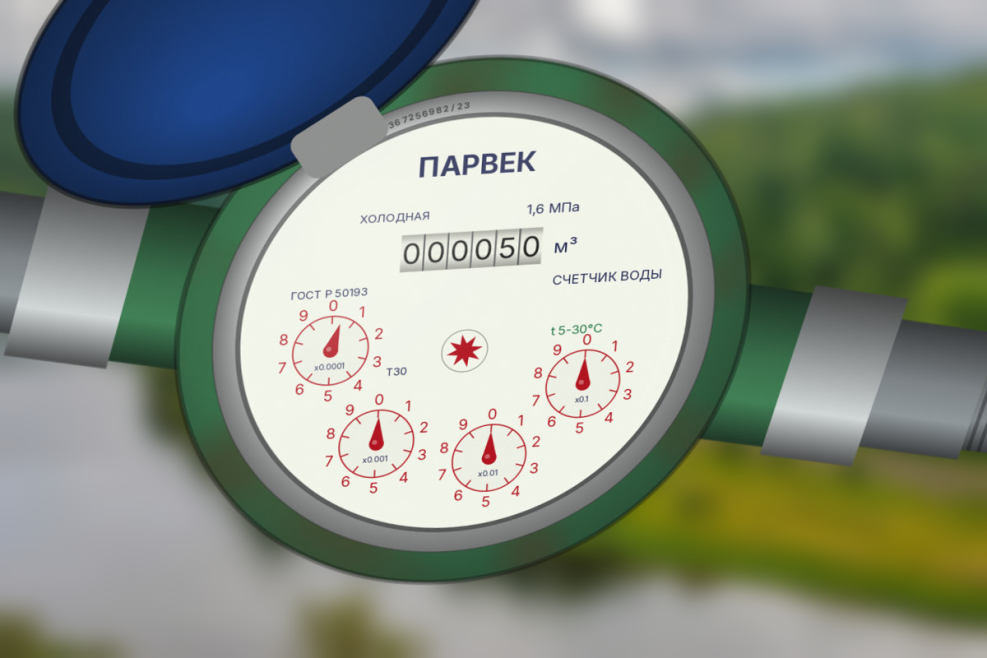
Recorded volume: 50.0000
